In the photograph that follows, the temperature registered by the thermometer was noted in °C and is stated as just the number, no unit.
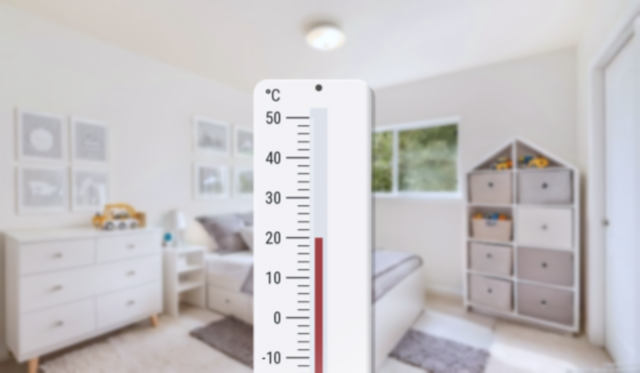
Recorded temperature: 20
